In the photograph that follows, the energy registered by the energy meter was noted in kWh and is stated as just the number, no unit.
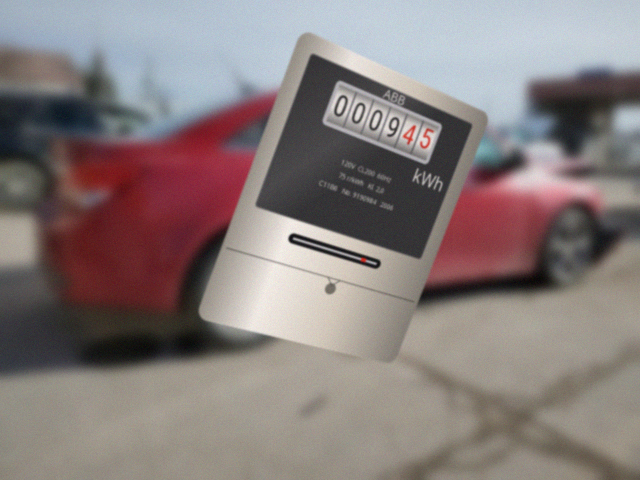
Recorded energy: 9.45
